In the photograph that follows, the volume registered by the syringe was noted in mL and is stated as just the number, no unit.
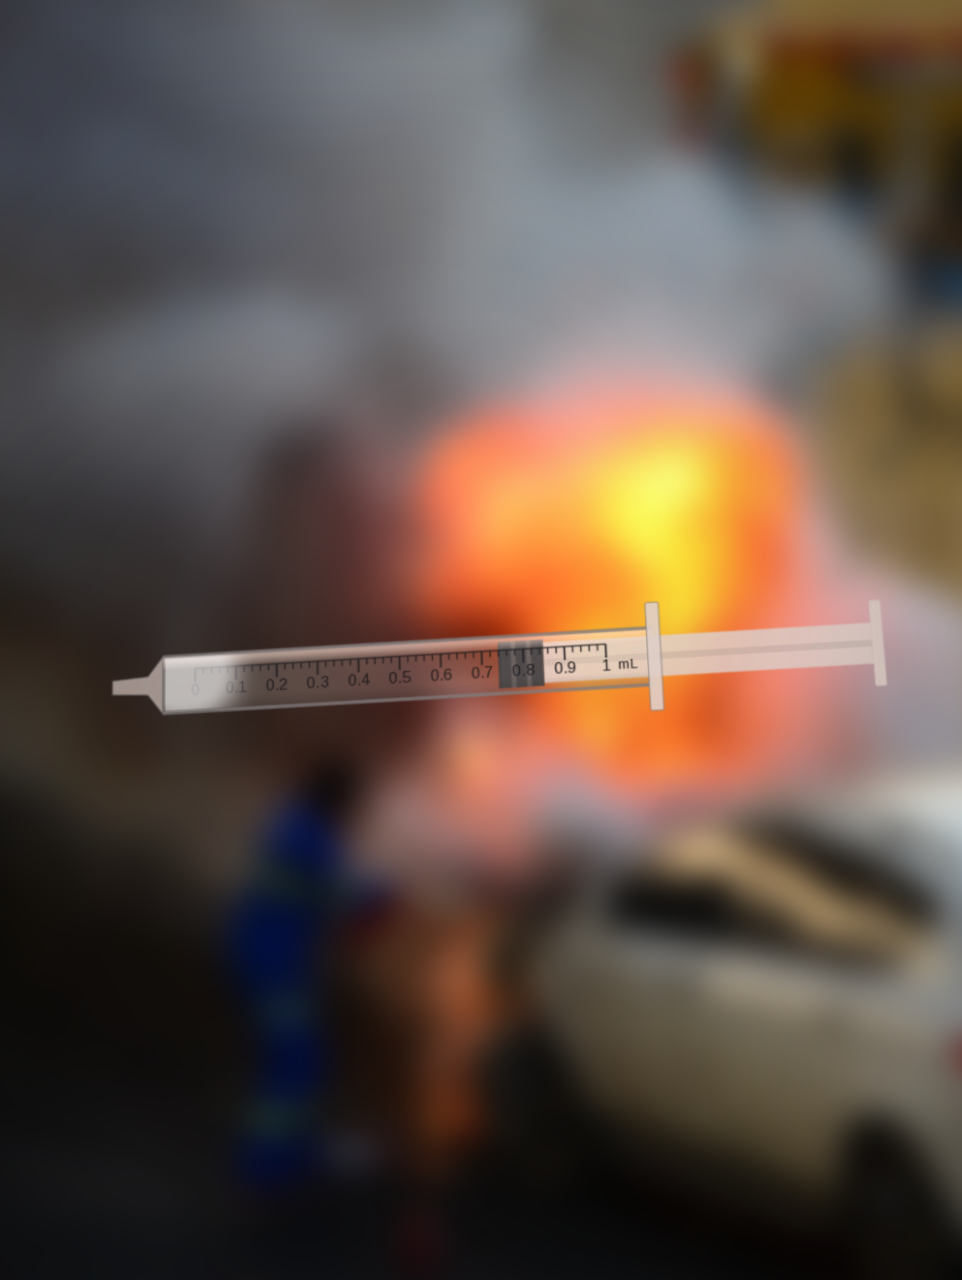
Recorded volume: 0.74
